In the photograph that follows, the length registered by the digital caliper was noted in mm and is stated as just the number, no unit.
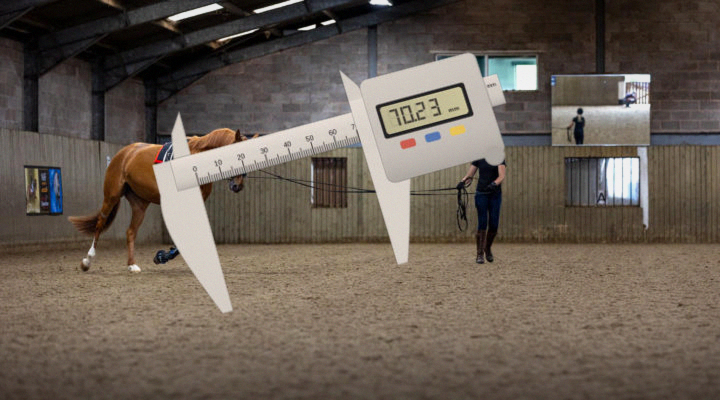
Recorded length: 70.23
